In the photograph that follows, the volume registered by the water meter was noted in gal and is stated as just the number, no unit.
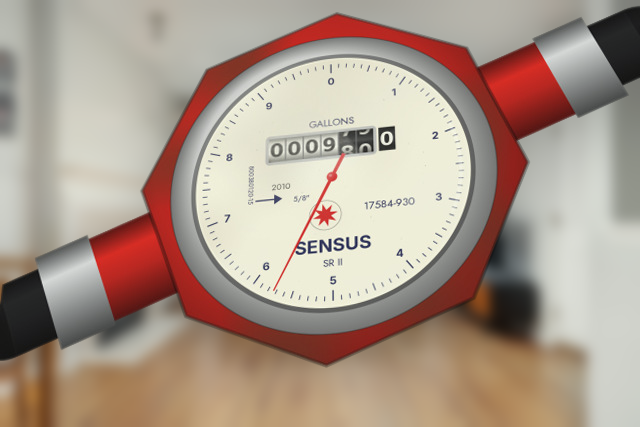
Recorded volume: 9795.7
